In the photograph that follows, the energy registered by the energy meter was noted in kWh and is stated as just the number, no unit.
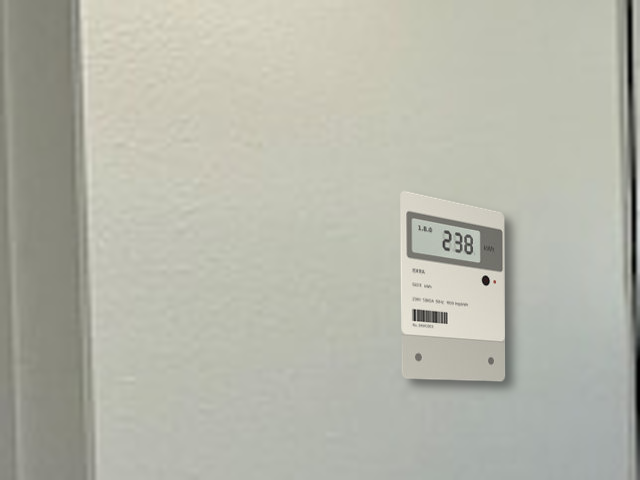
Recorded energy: 238
